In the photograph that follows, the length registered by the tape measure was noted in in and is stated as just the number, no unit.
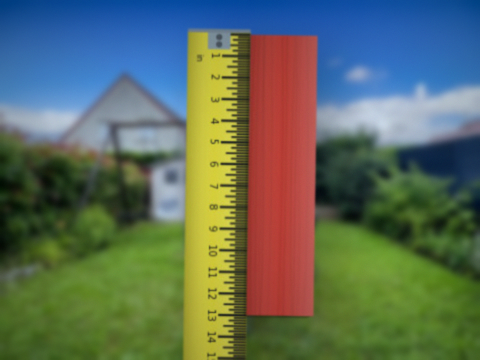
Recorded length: 13
